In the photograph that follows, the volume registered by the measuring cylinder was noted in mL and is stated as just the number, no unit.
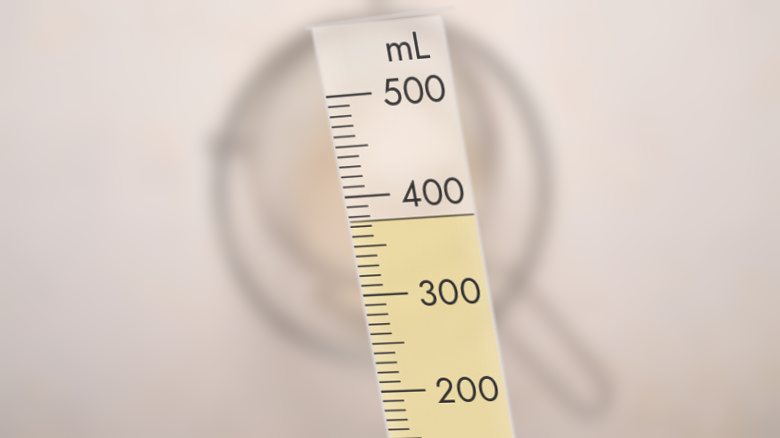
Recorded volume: 375
